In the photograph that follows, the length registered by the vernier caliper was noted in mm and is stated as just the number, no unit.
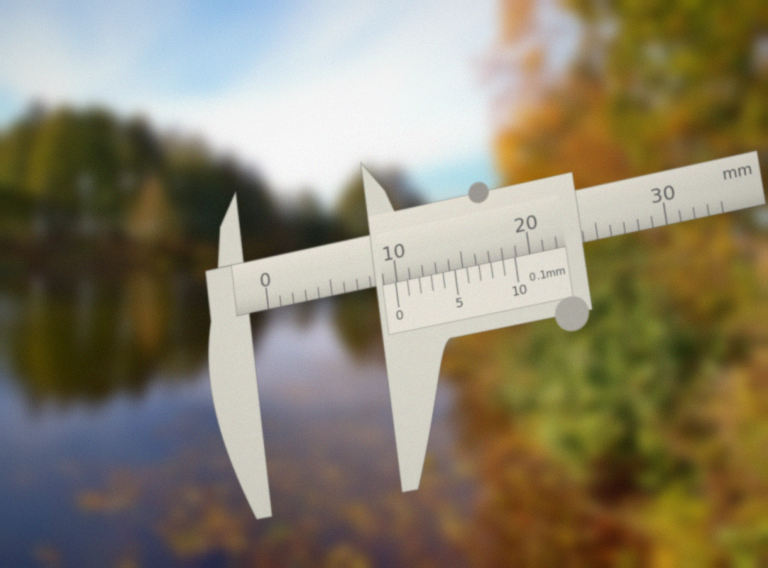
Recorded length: 9.9
